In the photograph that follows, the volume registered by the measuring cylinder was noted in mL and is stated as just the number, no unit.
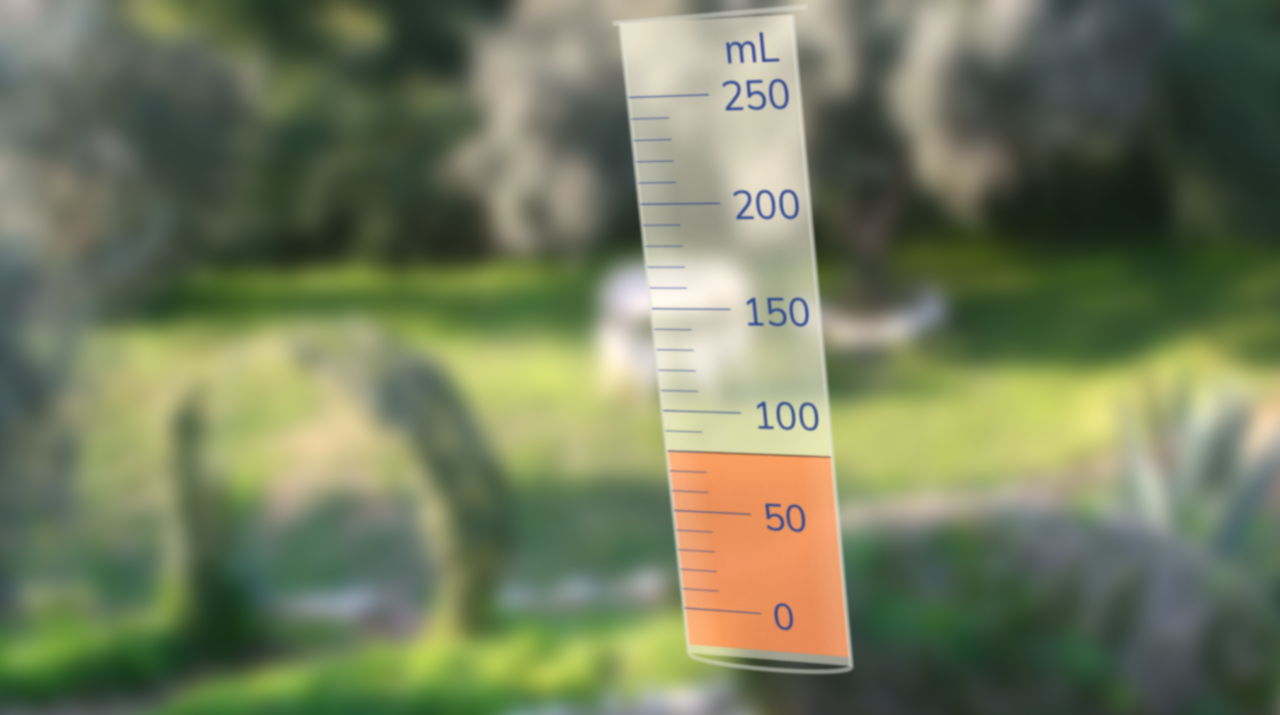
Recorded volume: 80
